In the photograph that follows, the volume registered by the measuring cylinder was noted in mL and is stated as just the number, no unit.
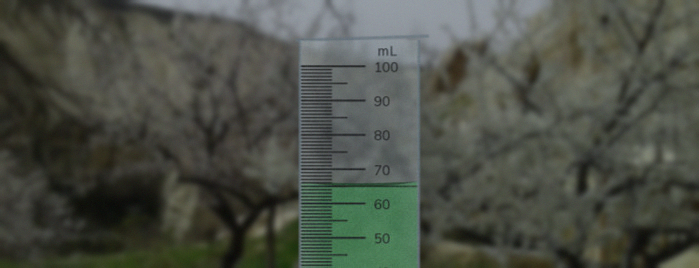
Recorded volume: 65
